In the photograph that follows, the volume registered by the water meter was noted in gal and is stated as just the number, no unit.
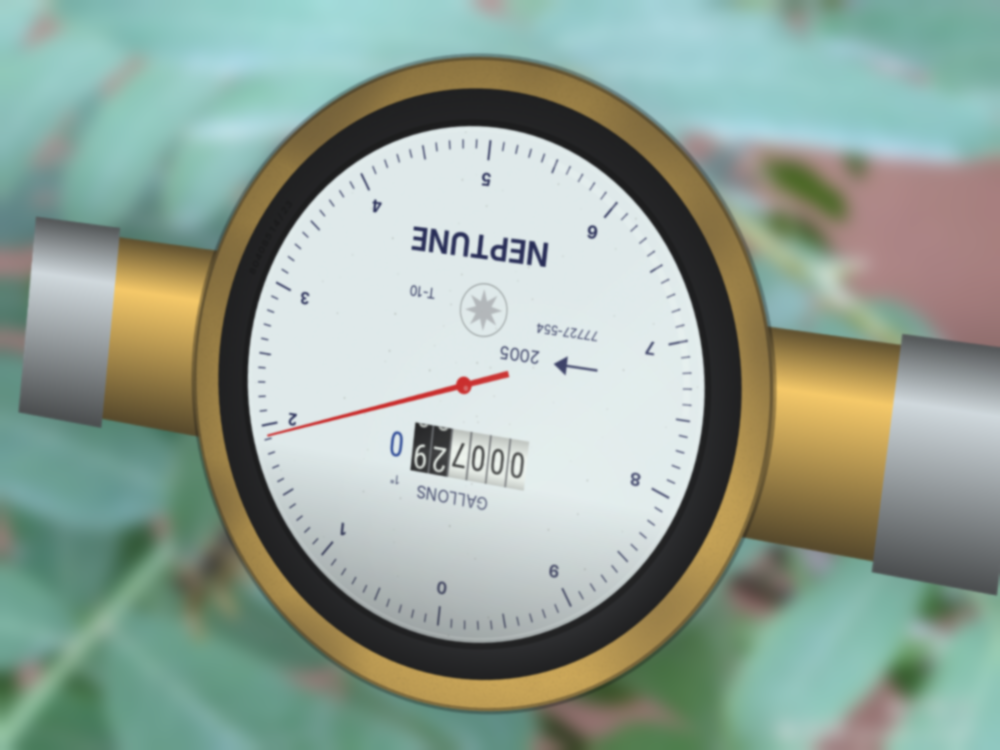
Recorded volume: 7291.9
